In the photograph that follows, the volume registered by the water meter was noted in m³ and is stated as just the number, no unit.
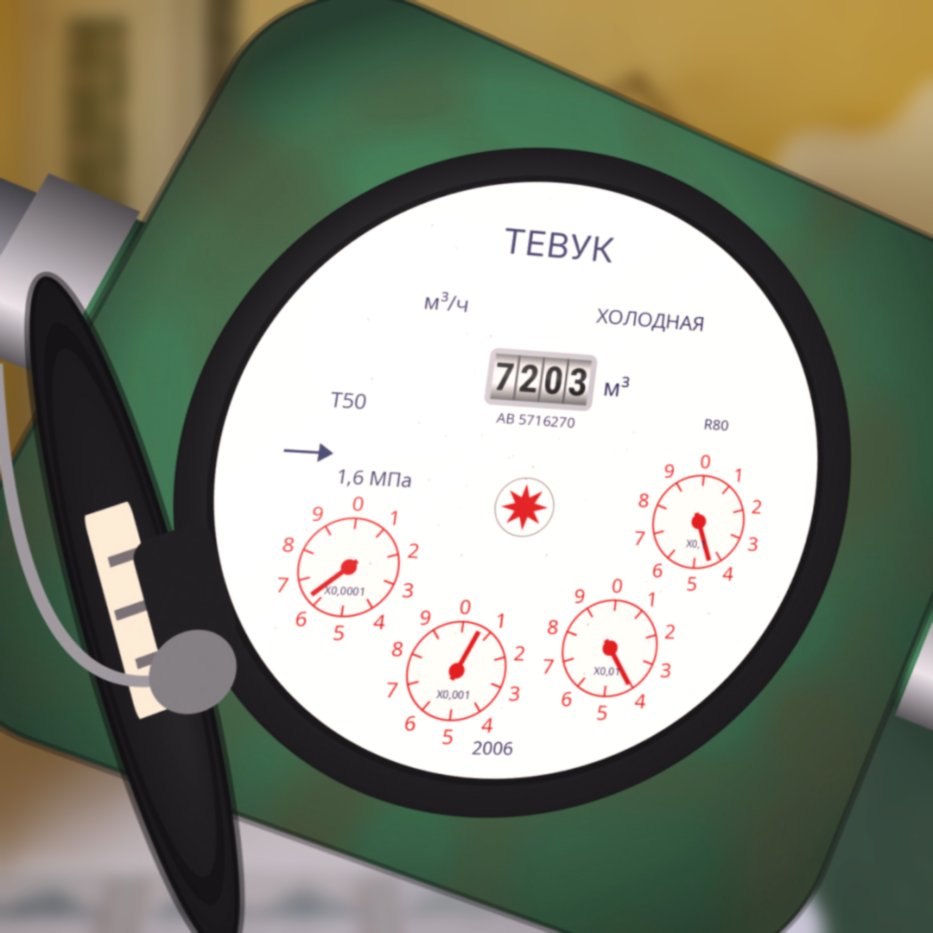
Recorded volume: 7203.4406
